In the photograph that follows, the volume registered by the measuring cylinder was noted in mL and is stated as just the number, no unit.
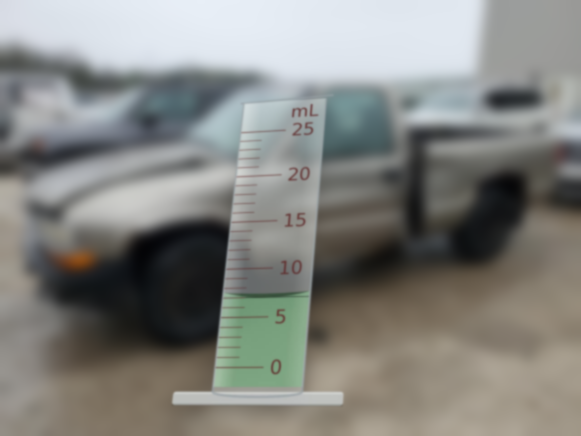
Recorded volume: 7
